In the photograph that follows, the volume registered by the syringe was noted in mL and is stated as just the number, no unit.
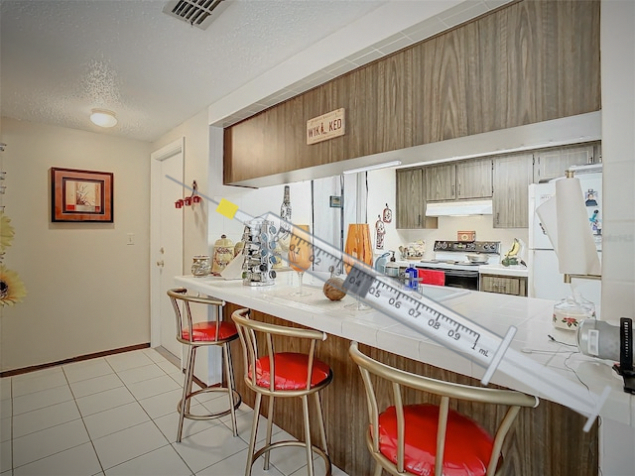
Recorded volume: 0.36
